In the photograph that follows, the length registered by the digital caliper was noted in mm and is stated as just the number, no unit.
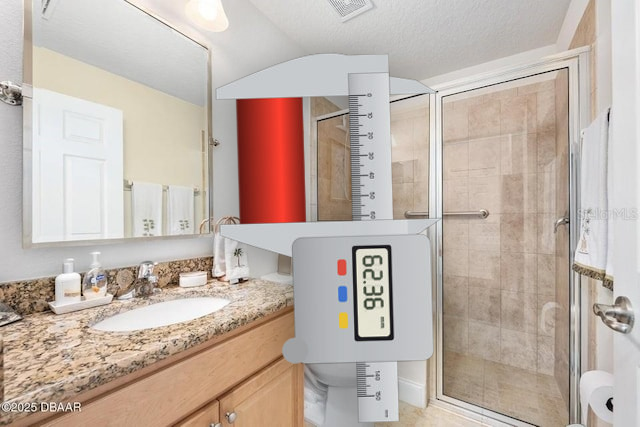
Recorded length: 62.36
